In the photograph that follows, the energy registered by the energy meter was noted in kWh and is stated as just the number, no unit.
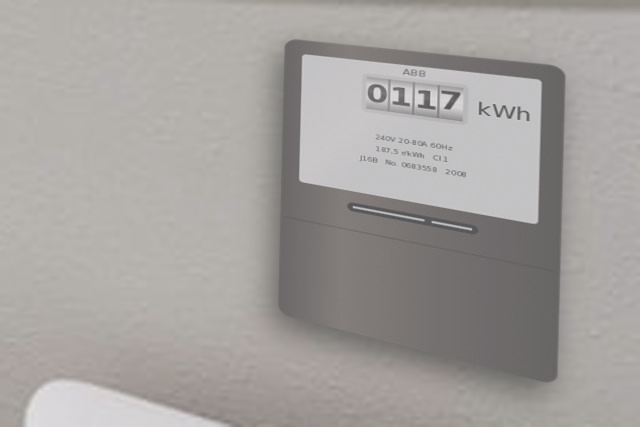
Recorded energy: 117
